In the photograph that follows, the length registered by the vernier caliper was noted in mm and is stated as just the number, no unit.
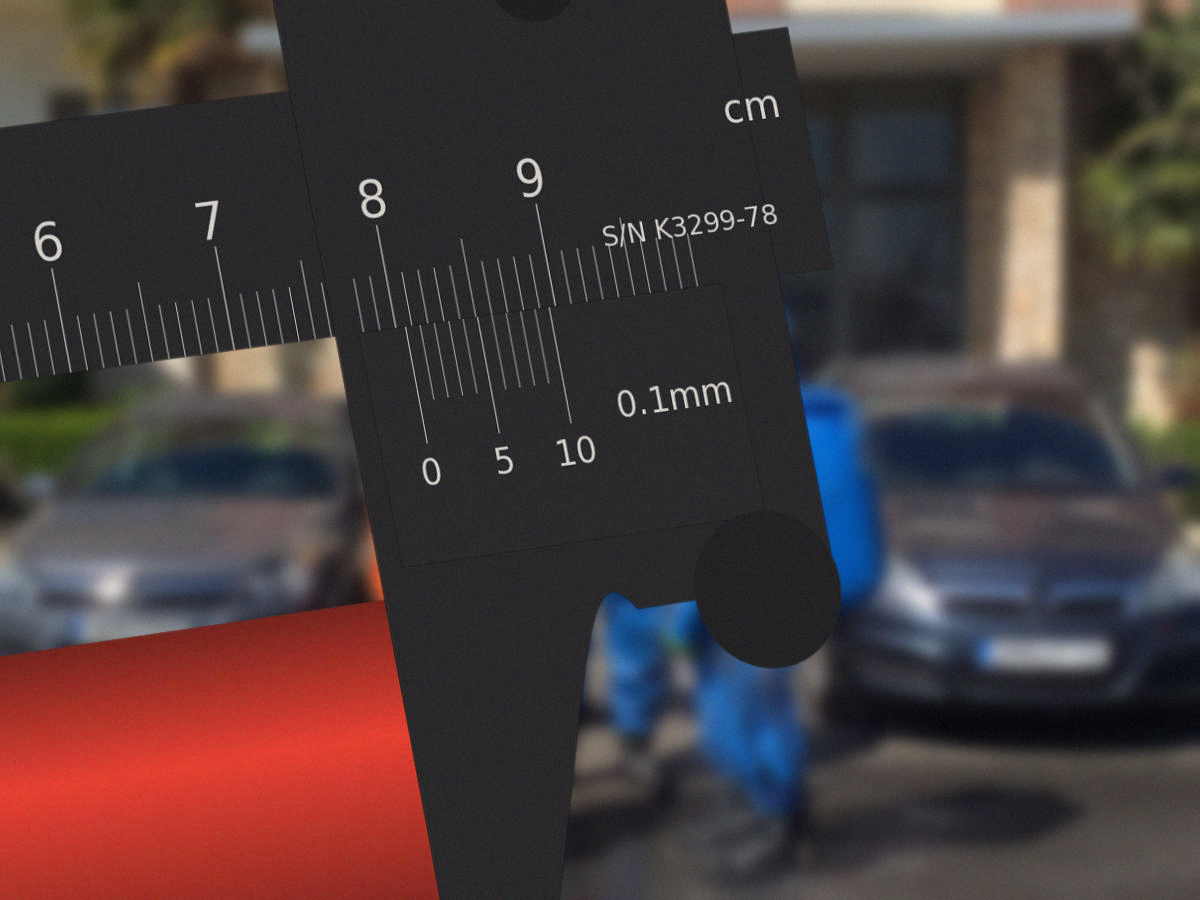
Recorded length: 80.6
